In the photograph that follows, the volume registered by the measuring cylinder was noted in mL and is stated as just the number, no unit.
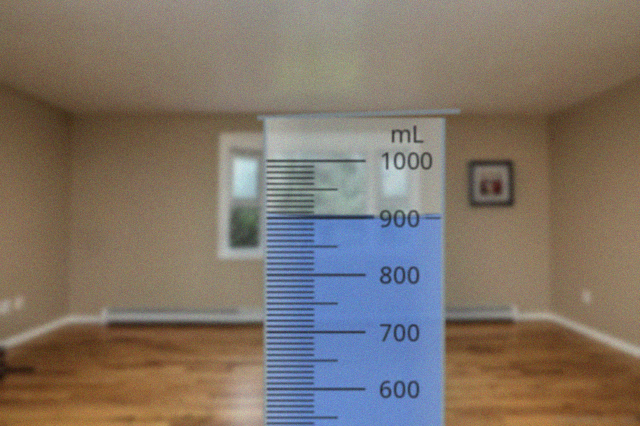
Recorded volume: 900
